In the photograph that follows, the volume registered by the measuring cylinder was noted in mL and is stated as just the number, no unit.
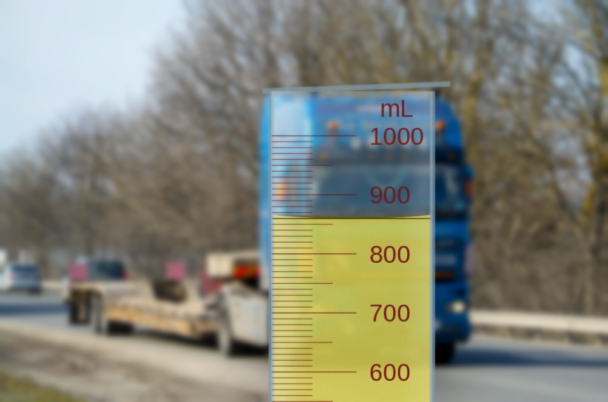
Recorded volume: 860
